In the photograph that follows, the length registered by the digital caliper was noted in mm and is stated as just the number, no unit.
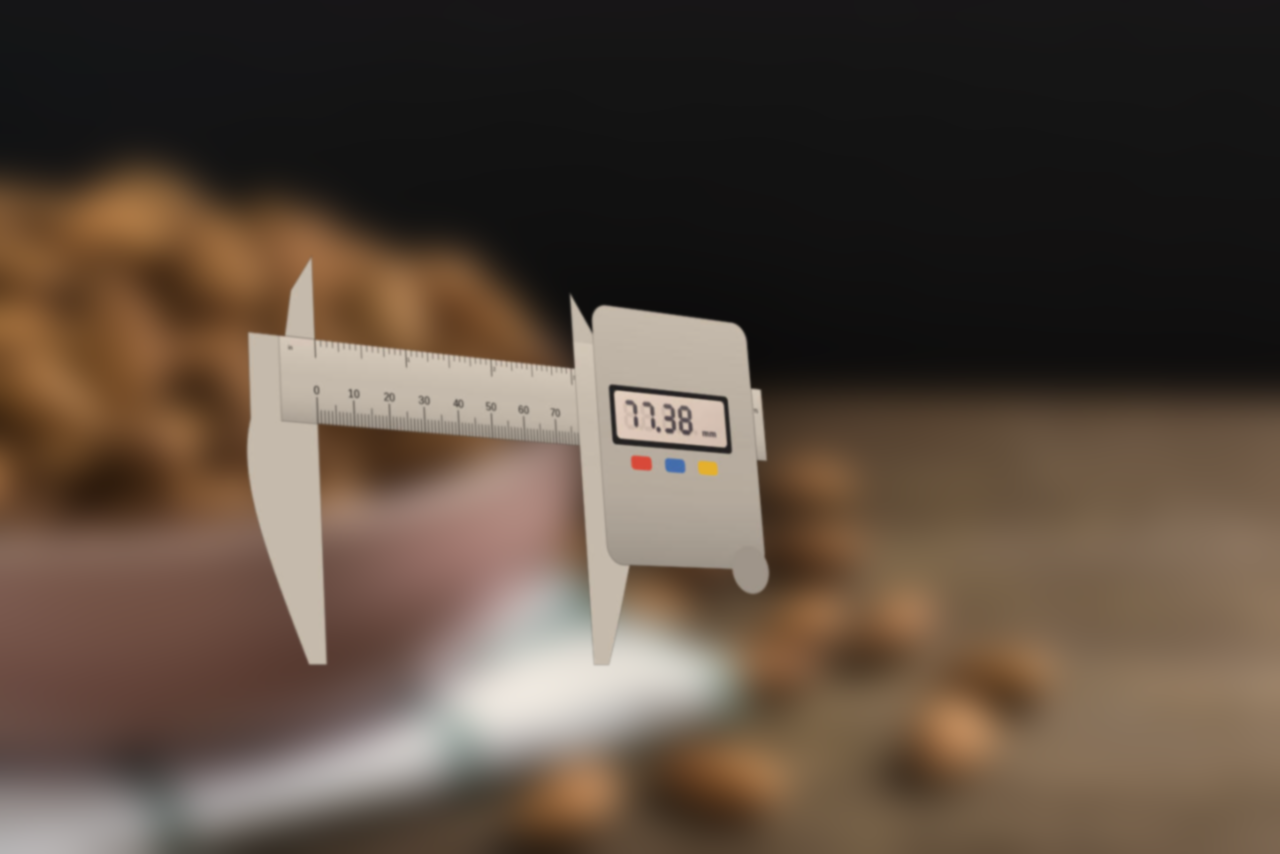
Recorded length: 77.38
